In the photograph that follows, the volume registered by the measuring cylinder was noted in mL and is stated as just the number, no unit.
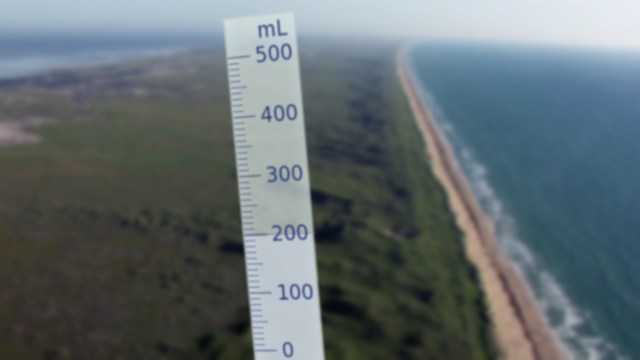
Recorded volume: 200
